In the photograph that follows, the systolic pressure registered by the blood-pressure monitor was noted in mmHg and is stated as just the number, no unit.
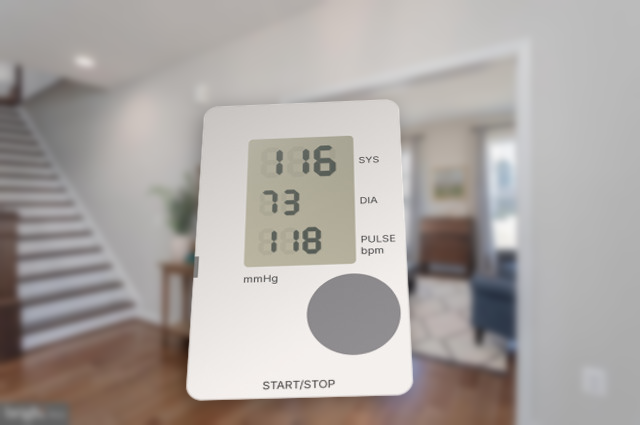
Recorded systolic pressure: 116
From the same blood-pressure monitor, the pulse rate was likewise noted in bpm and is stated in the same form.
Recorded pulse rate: 118
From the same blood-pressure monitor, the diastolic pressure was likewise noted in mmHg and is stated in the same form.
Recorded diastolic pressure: 73
